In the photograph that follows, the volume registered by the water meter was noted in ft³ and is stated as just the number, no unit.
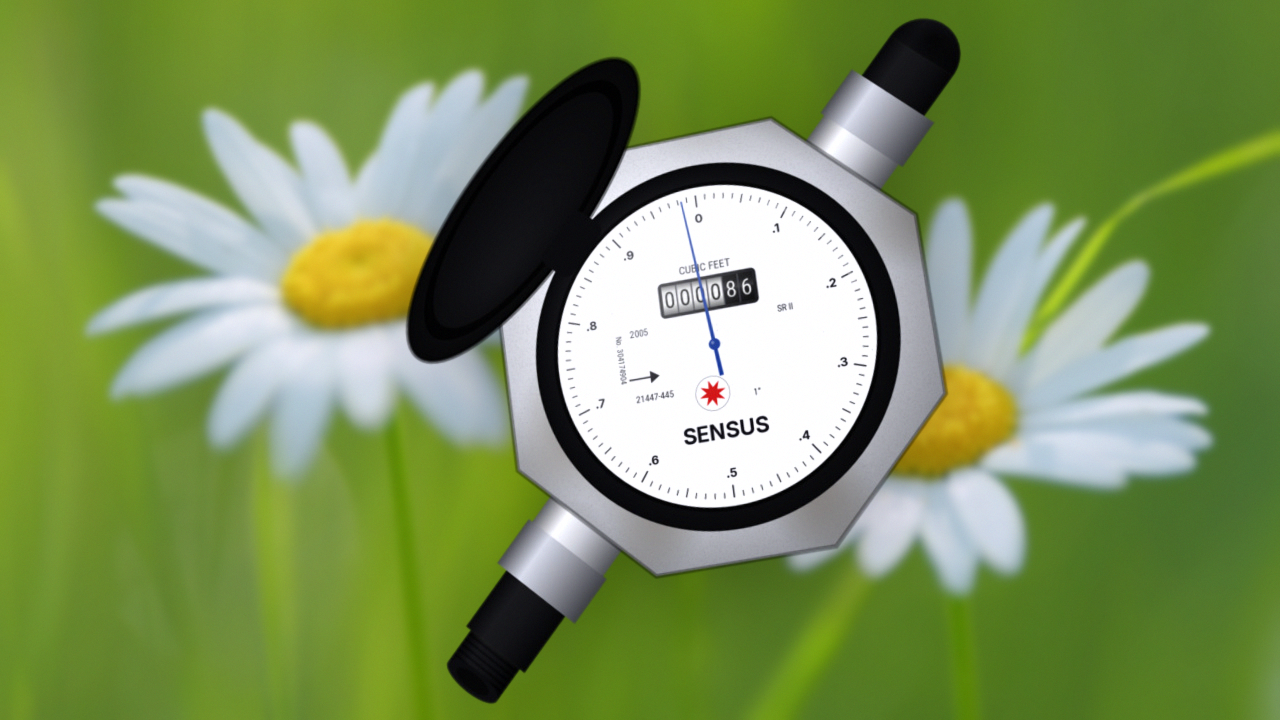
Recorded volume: 85.98
